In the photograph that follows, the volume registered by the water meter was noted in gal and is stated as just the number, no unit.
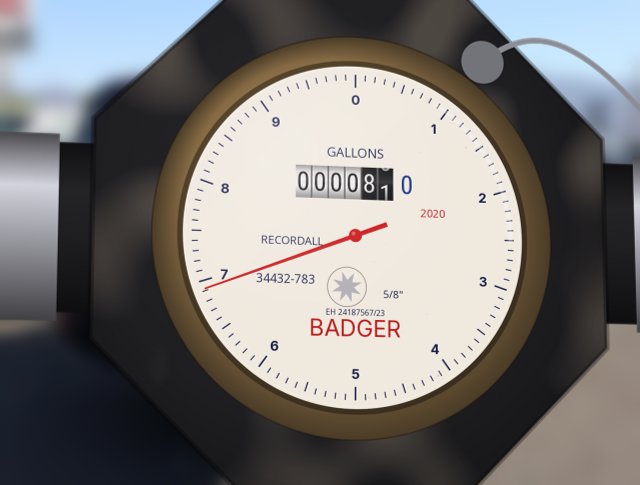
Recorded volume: 806.9
